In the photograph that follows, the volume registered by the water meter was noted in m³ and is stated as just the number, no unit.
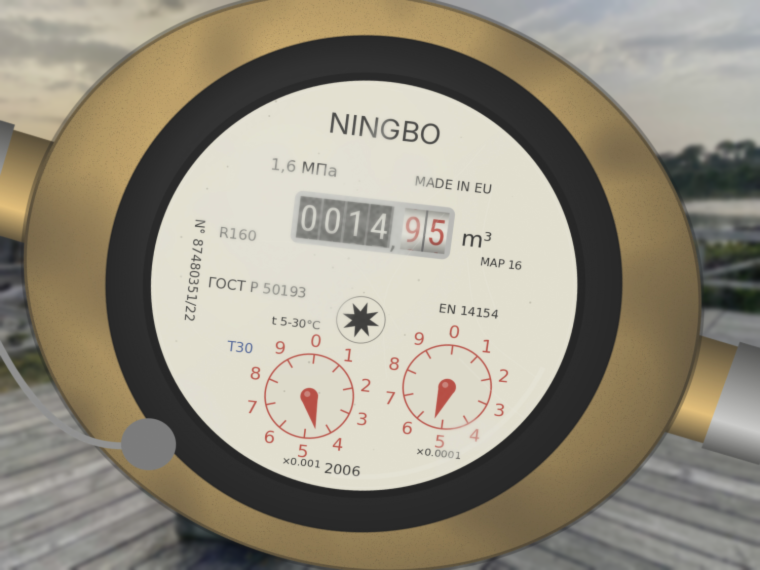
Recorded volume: 14.9545
